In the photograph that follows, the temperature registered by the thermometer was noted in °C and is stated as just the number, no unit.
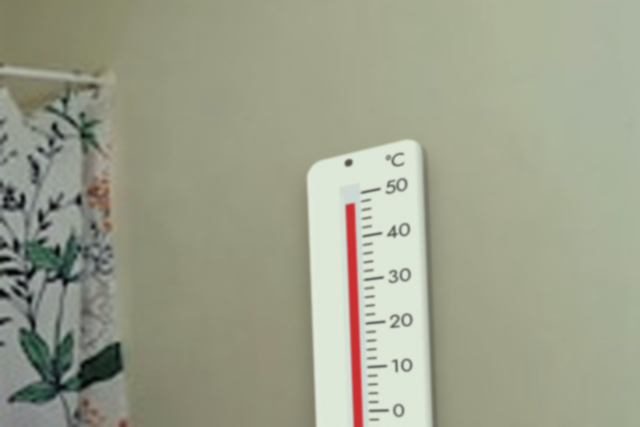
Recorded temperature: 48
